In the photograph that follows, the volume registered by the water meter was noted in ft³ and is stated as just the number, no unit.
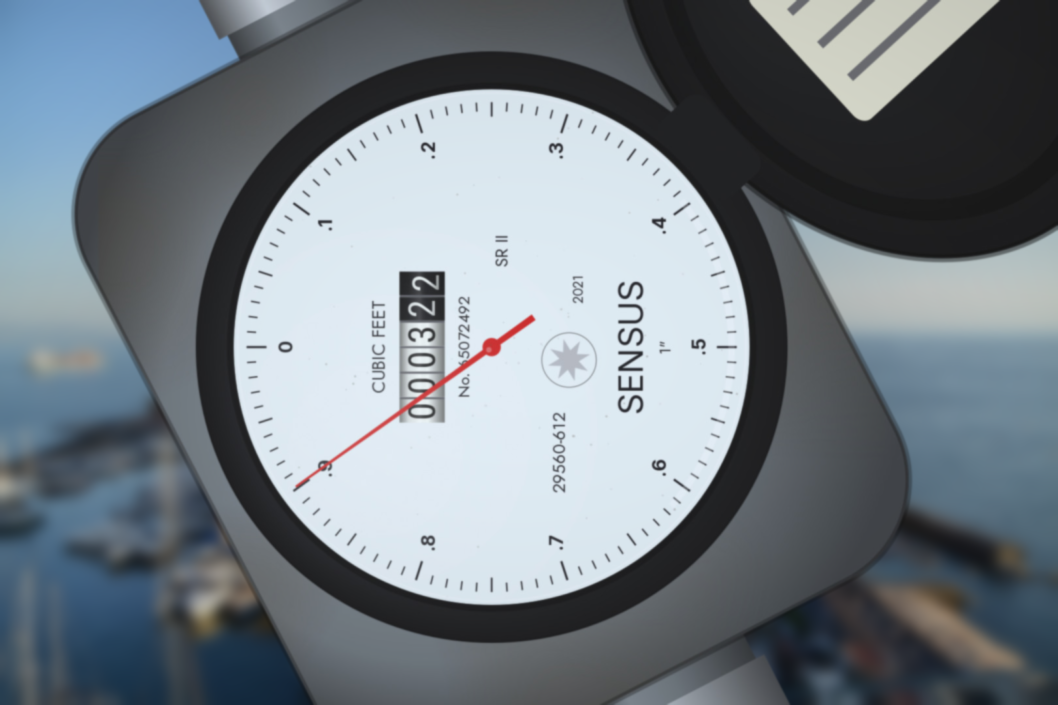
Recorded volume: 321.90
